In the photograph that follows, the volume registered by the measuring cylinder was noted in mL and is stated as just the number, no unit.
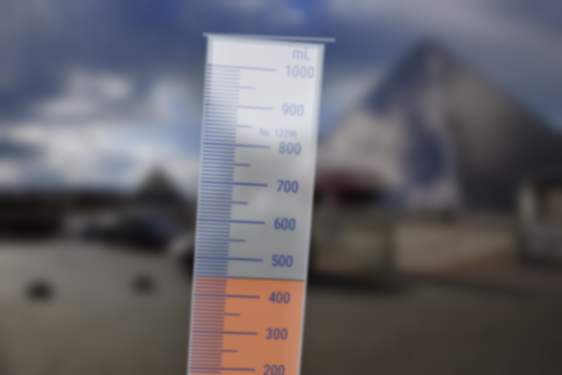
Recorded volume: 450
